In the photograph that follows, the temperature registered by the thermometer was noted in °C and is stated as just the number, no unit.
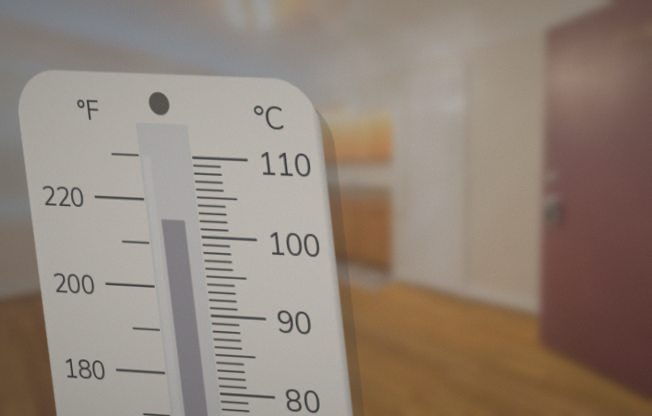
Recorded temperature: 102
